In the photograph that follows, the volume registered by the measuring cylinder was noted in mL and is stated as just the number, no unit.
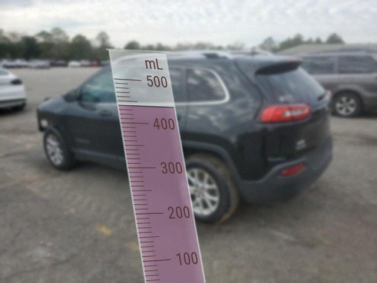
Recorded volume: 440
